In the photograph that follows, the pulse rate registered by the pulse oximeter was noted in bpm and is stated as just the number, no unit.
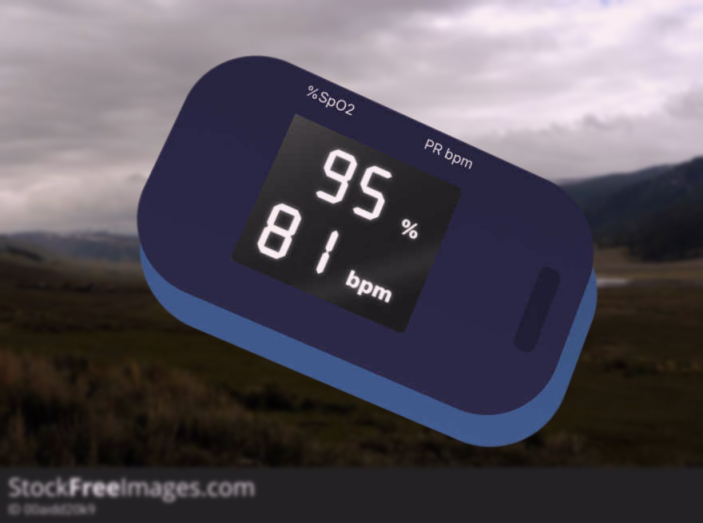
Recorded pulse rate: 81
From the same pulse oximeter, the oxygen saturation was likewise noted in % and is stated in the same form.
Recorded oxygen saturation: 95
